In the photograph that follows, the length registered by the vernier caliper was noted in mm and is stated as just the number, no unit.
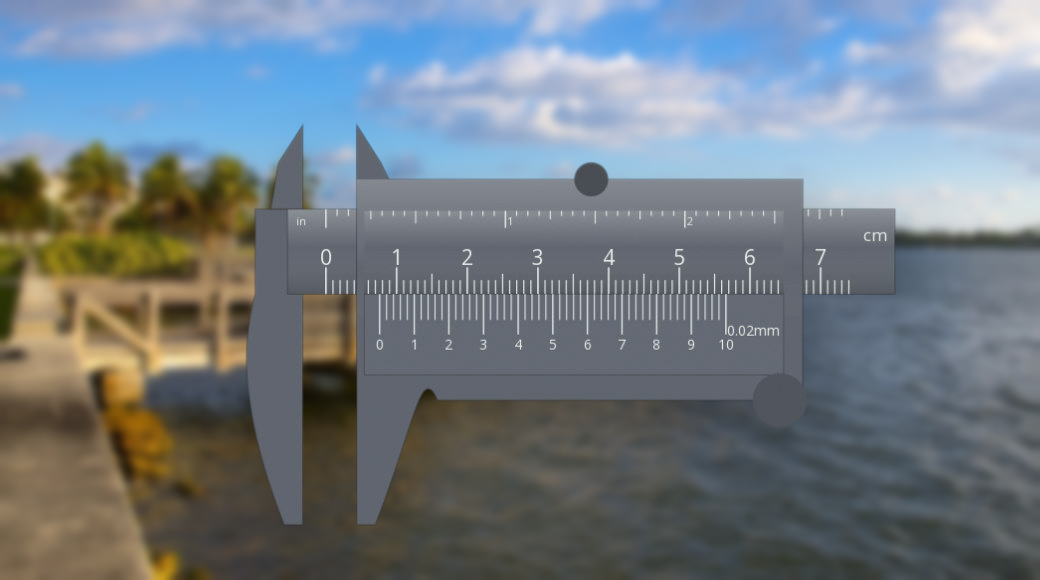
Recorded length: 7.6
